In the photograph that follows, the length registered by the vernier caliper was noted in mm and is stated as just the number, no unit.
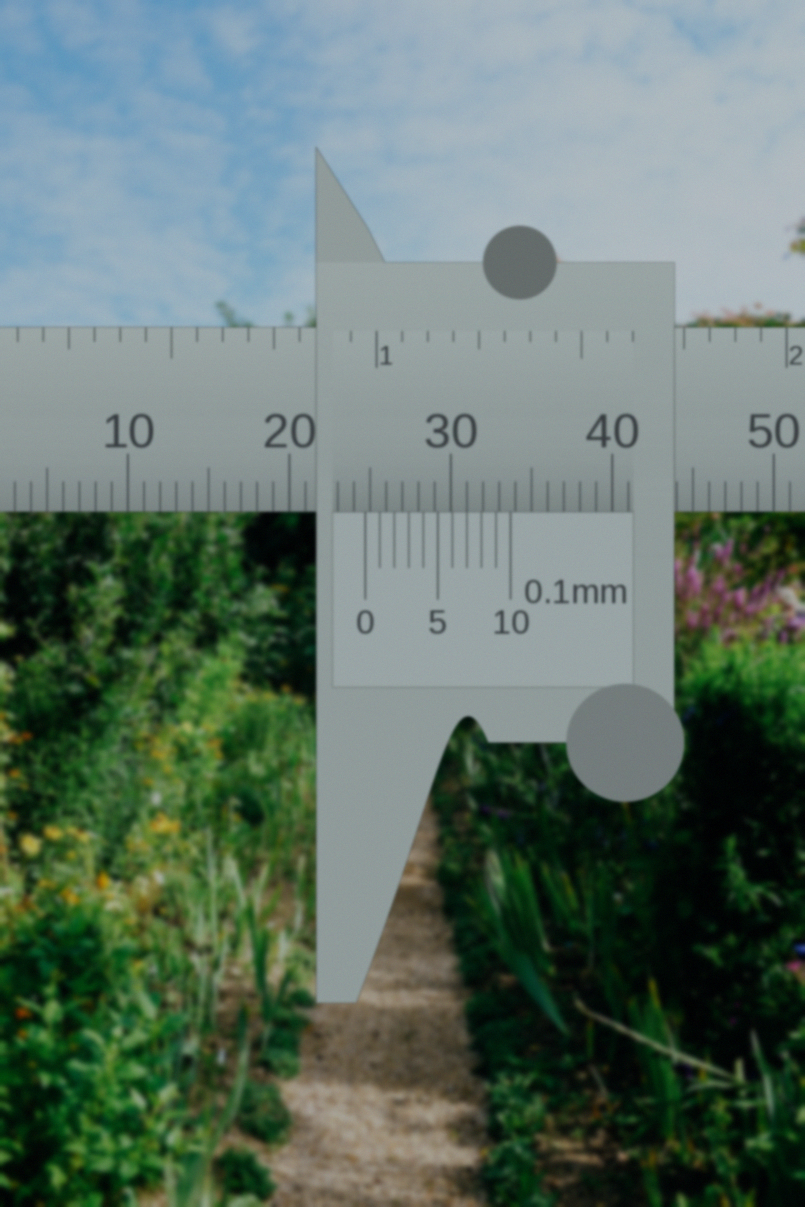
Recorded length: 24.7
